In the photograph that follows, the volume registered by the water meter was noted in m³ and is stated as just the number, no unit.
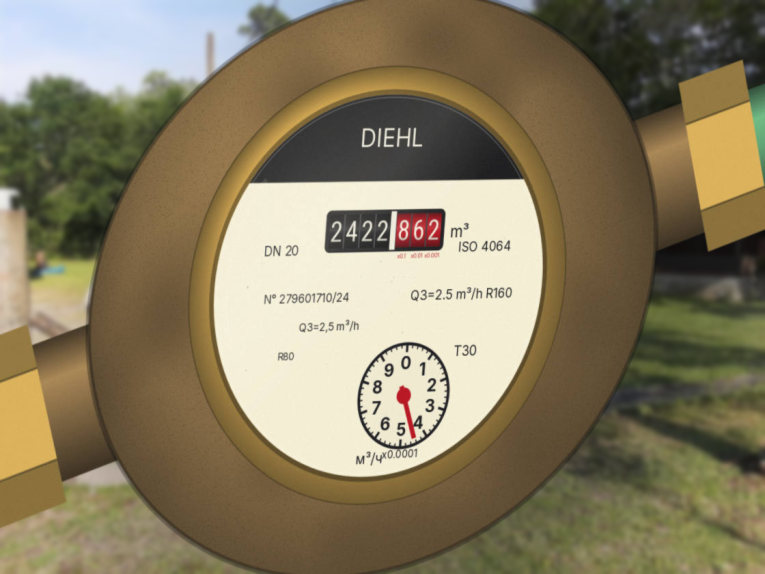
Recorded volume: 2422.8624
